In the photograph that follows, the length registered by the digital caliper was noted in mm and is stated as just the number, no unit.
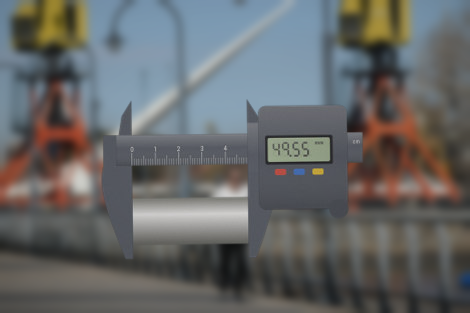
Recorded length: 49.55
